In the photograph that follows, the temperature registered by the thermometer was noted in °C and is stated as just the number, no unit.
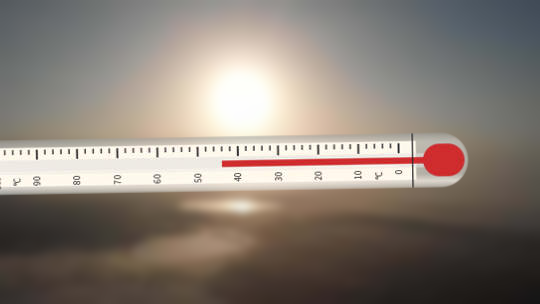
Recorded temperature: 44
